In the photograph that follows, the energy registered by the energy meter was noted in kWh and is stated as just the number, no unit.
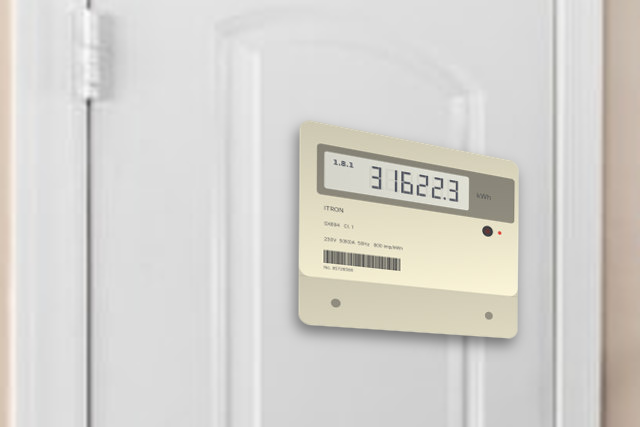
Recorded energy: 31622.3
